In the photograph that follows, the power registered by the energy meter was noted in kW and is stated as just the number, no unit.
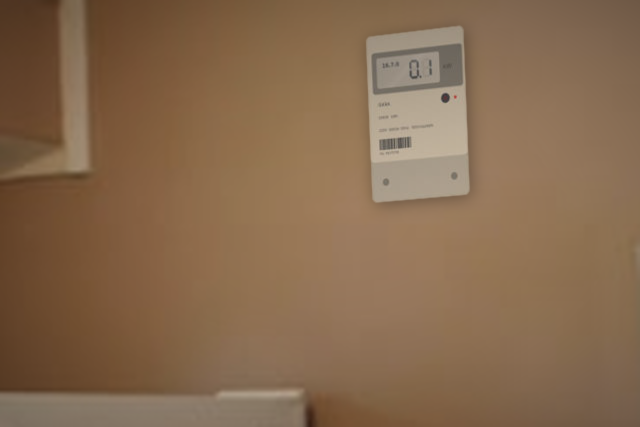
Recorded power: 0.1
